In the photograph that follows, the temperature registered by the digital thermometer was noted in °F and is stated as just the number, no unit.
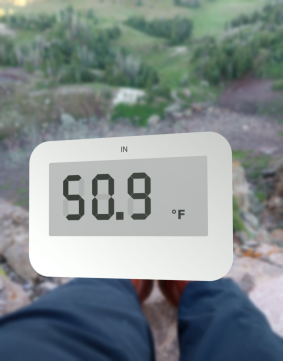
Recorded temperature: 50.9
